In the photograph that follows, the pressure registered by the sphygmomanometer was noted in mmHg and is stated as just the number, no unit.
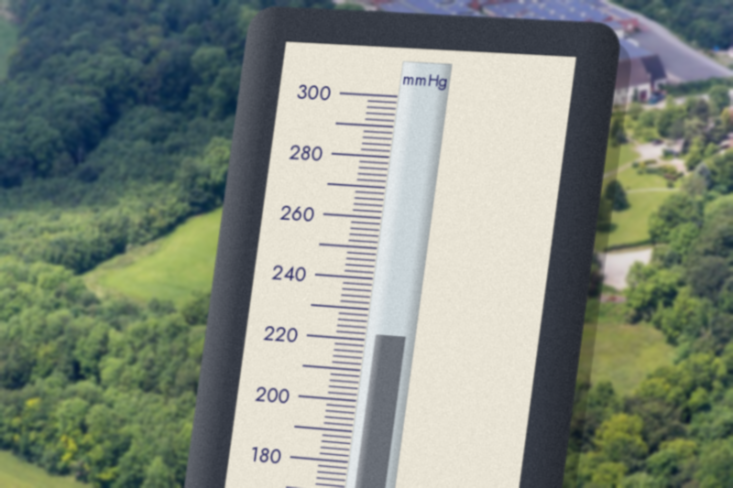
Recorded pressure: 222
